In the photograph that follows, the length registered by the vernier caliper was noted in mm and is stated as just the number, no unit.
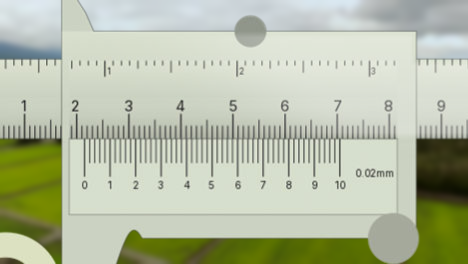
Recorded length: 21.5
